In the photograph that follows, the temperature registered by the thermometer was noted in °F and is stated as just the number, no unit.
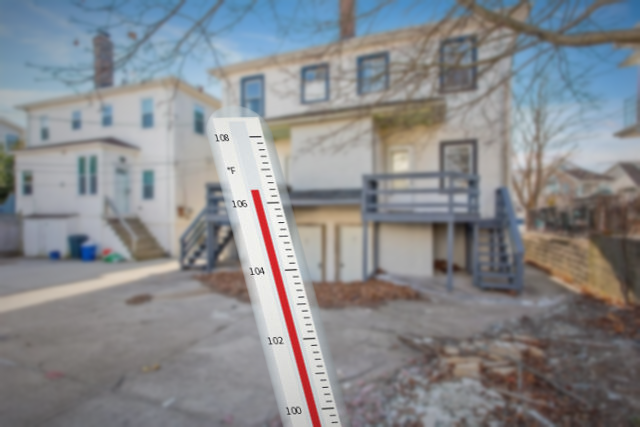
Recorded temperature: 106.4
